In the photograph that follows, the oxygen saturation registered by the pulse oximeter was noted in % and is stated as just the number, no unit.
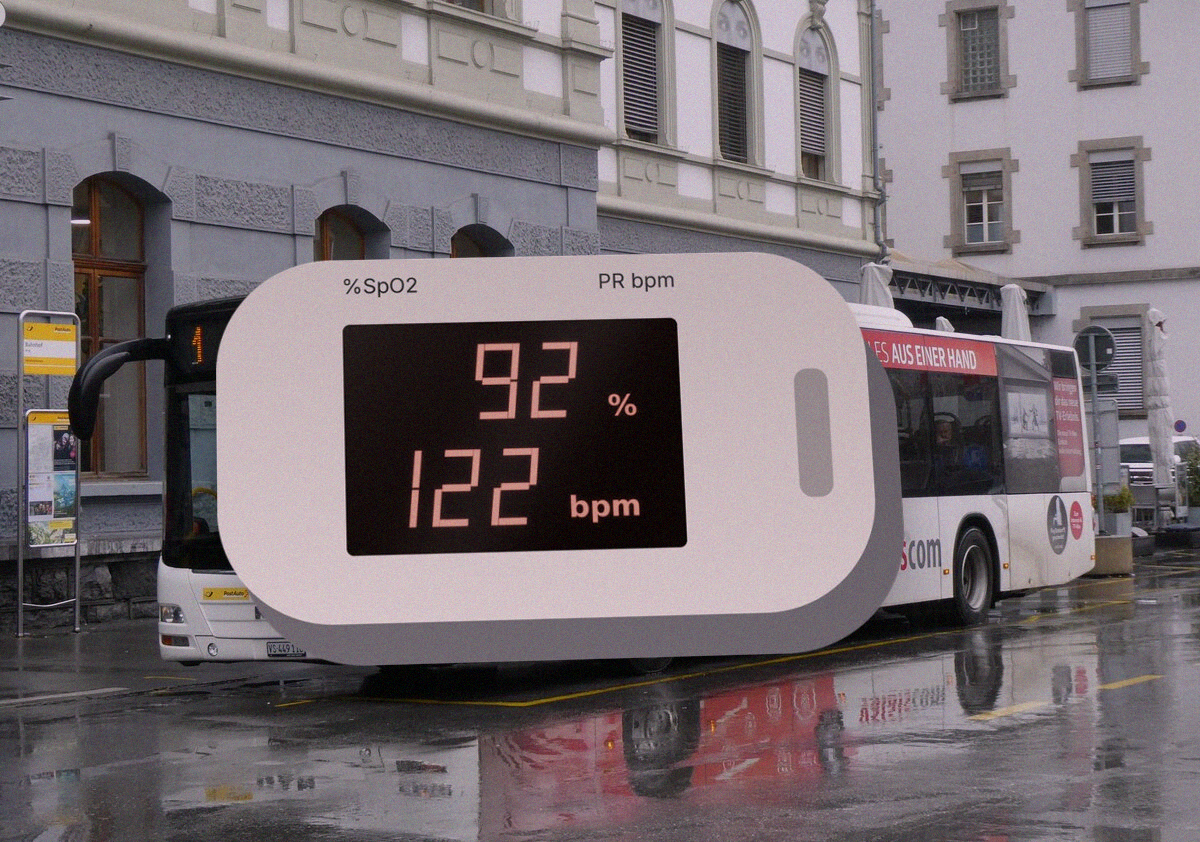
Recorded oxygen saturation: 92
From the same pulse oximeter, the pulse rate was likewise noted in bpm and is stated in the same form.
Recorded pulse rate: 122
